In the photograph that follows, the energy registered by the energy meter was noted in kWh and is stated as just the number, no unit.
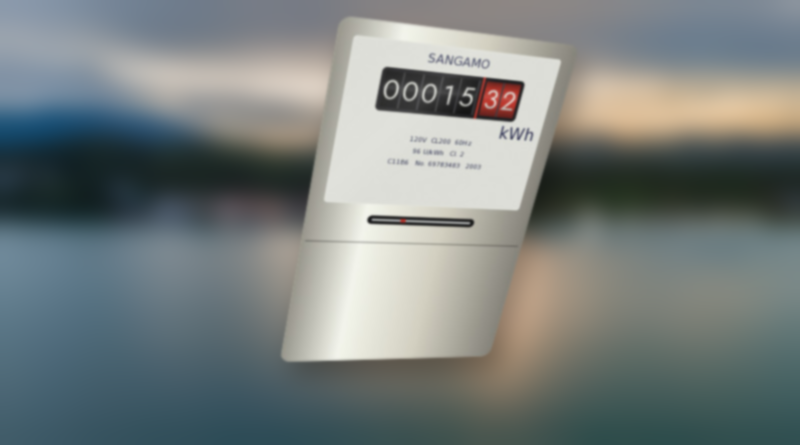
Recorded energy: 15.32
